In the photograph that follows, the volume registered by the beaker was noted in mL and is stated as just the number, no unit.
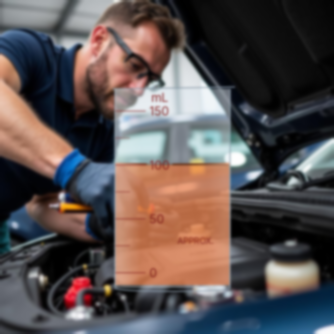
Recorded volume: 100
